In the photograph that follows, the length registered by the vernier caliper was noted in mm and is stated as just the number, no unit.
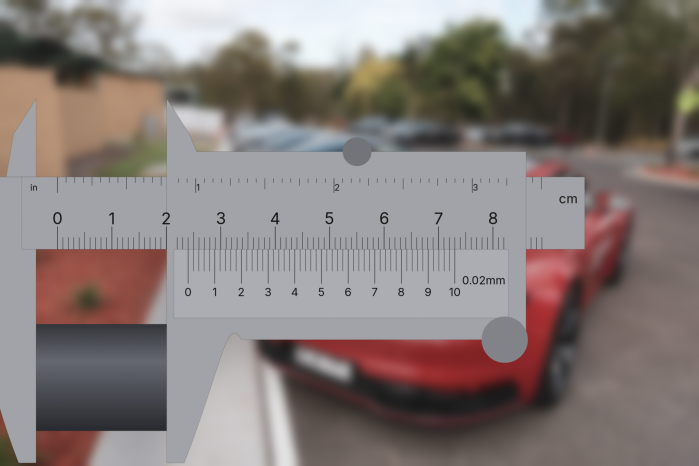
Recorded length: 24.0
